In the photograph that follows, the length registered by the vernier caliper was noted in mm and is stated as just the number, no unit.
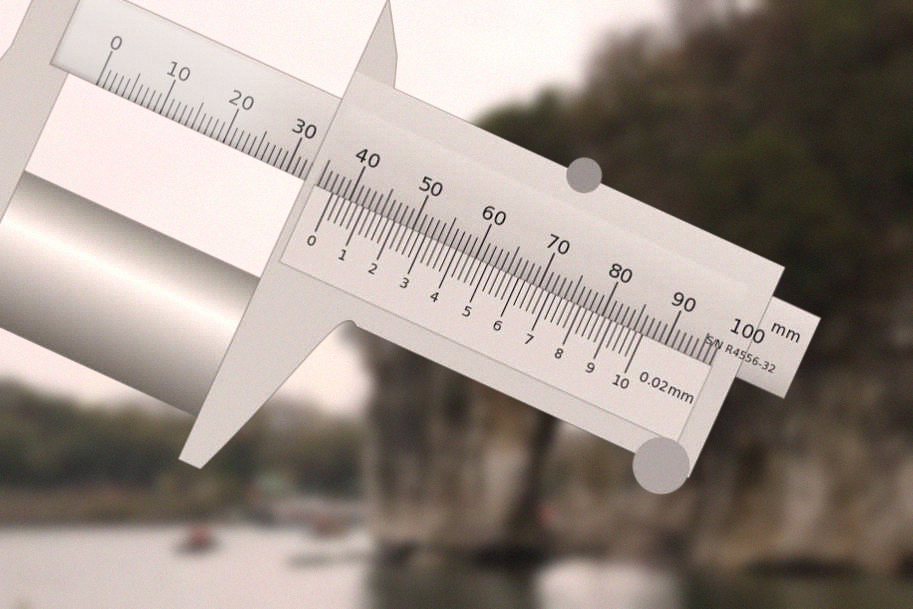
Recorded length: 37.4
